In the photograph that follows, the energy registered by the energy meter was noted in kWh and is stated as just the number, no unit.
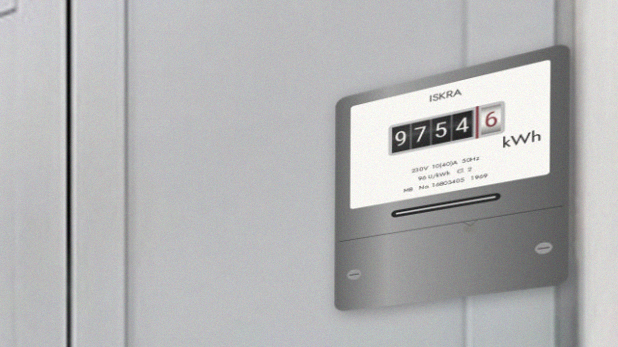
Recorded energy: 9754.6
